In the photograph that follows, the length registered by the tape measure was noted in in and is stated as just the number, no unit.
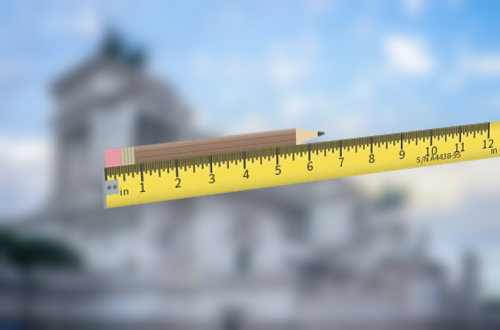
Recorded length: 6.5
